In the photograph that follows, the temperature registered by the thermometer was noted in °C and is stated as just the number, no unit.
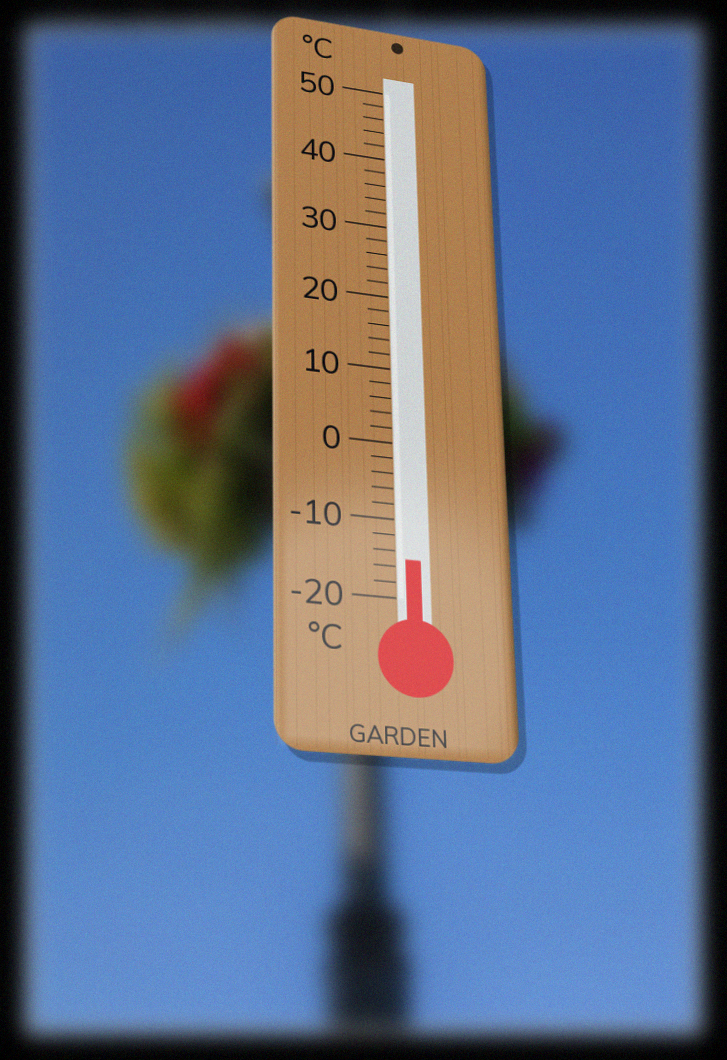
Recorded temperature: -15
